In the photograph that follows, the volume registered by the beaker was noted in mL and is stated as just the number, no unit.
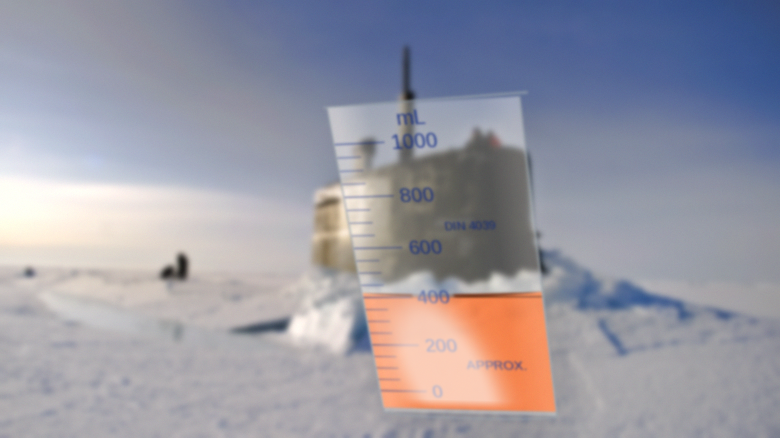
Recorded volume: 400
